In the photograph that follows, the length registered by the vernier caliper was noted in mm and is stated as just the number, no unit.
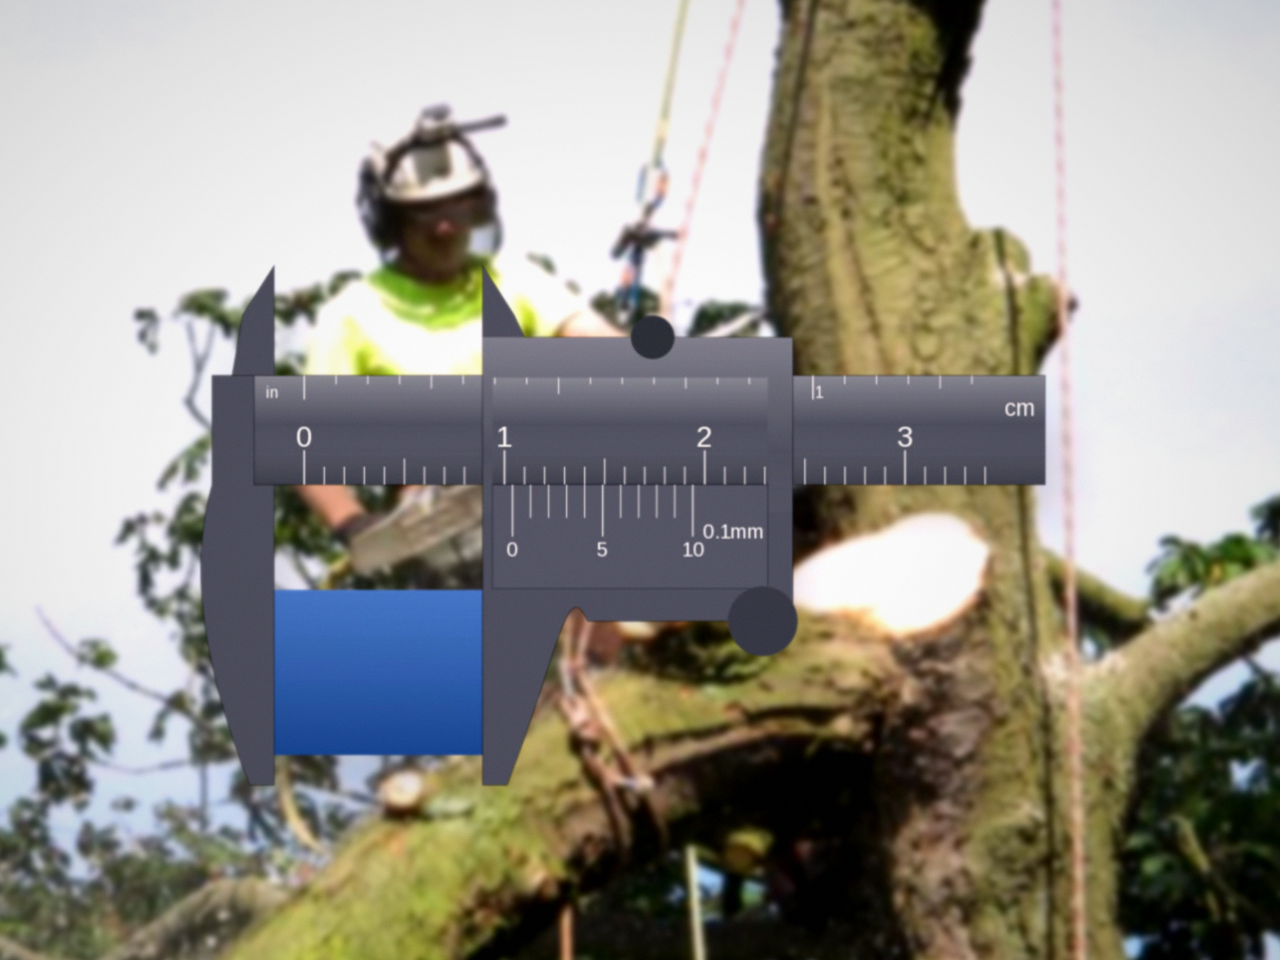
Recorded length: 10.4
